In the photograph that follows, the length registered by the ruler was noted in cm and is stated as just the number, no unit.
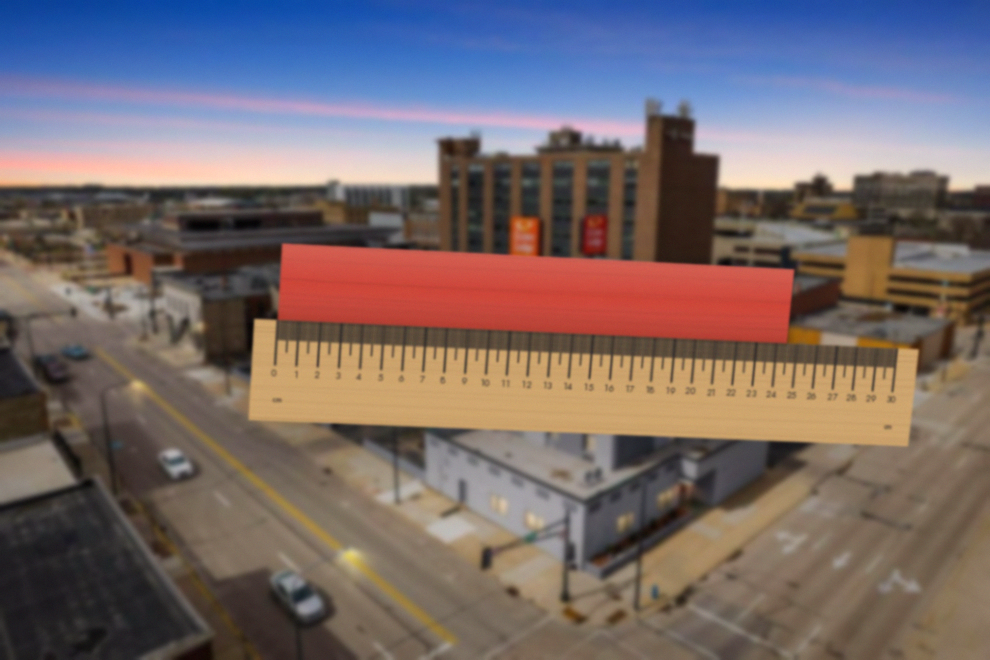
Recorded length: 24.5
